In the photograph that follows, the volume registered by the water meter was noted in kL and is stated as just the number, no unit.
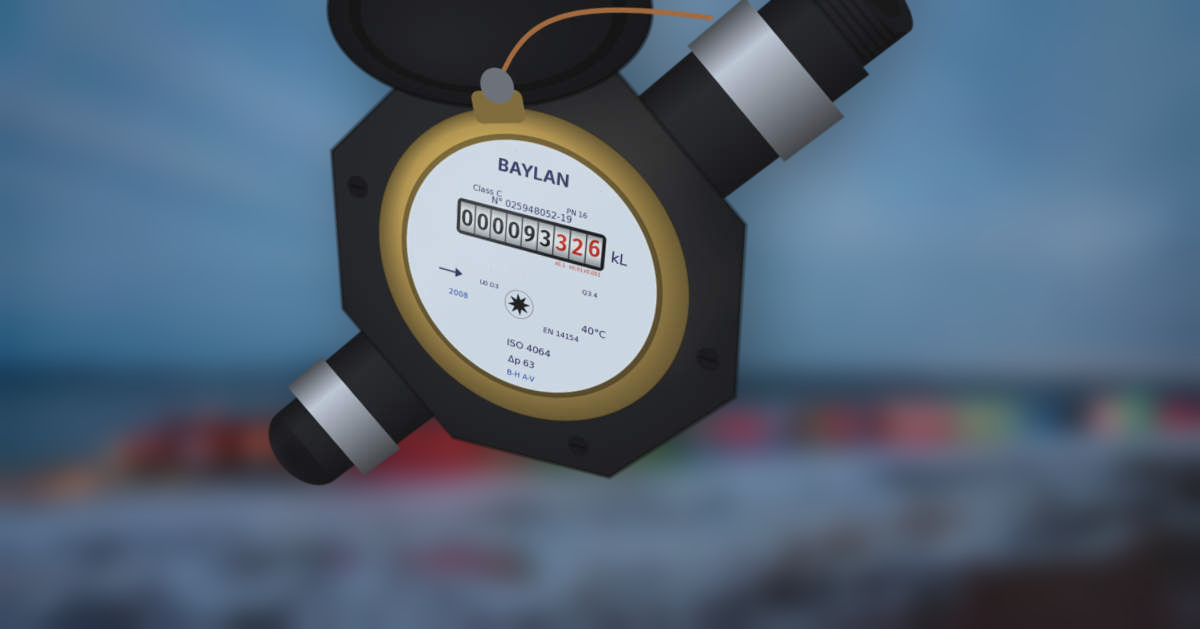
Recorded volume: 93.326
